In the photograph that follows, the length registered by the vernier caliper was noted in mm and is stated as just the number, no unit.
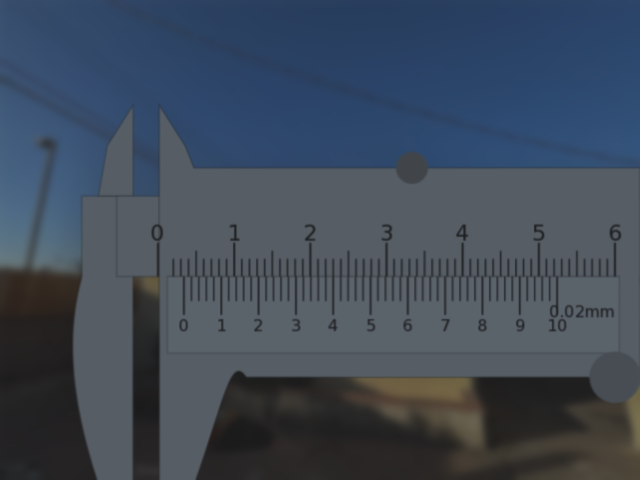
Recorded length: 3.4
